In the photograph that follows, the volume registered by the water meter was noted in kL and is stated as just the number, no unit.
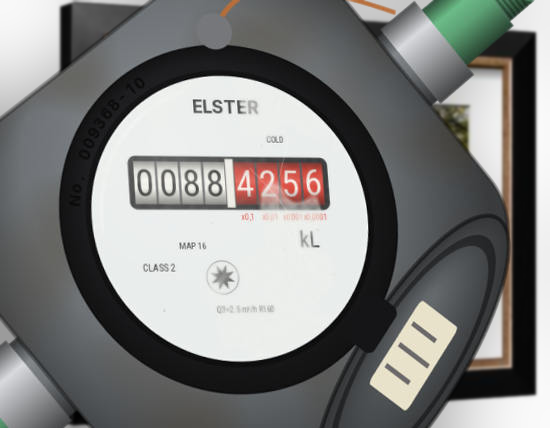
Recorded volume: 88.4256
